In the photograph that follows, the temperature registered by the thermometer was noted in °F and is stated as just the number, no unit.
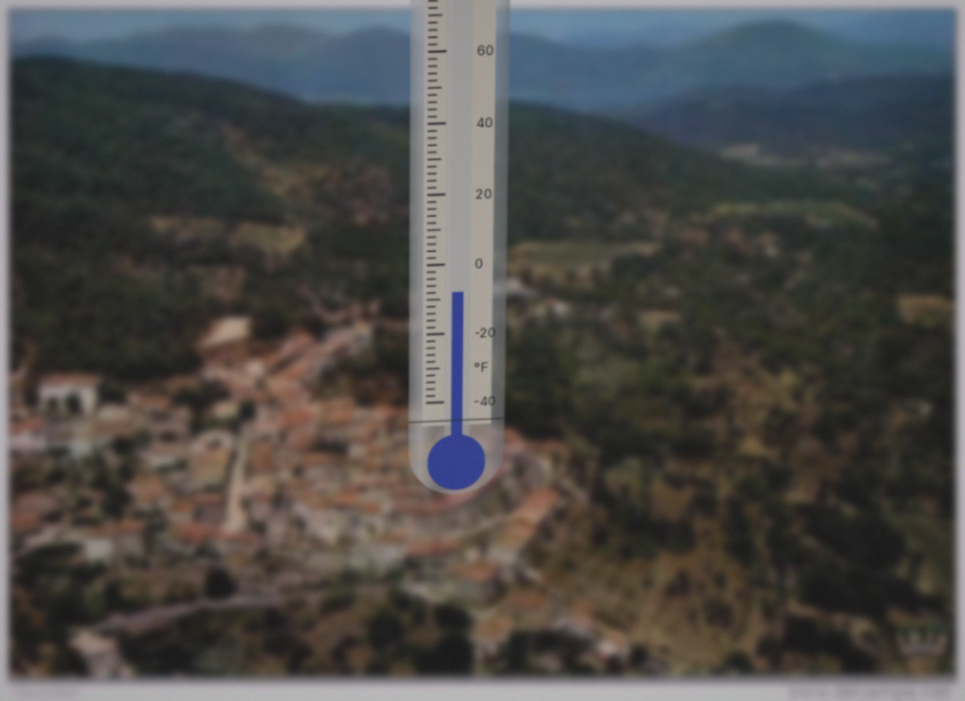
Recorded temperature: -8
